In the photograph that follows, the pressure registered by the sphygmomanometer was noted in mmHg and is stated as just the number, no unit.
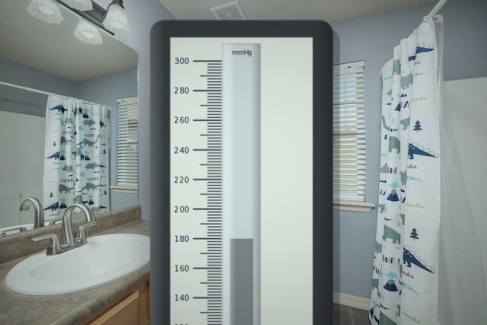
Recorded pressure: 180
